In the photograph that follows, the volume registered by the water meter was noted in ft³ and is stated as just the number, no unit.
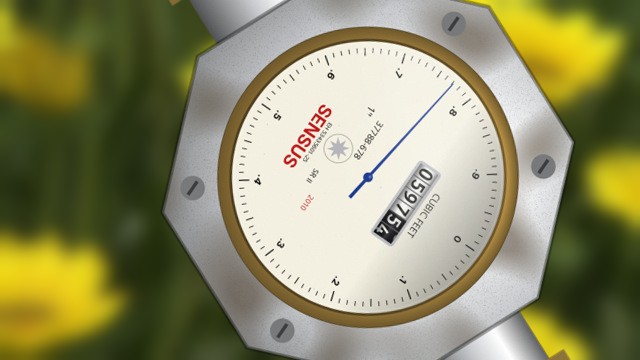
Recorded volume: 59753.77
